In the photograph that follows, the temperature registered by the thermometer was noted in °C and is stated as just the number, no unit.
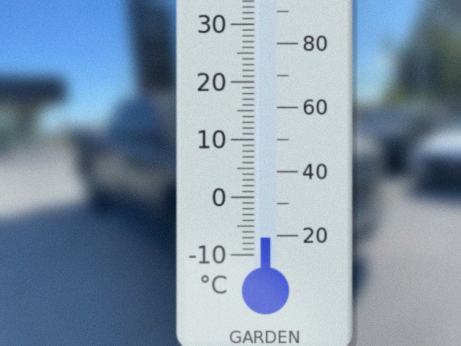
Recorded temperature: -7
